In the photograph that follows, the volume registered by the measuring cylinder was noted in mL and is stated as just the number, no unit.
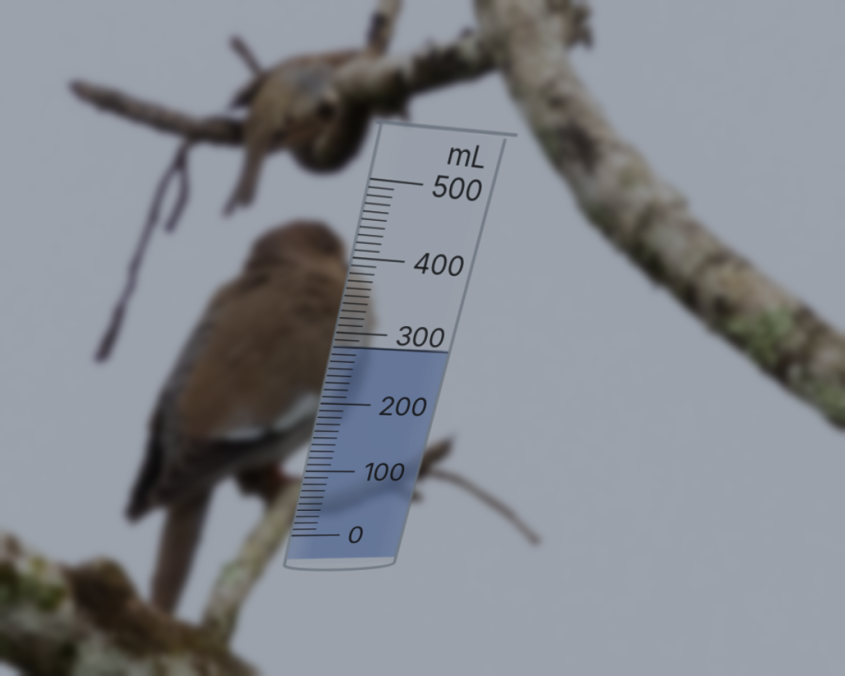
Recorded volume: 280
